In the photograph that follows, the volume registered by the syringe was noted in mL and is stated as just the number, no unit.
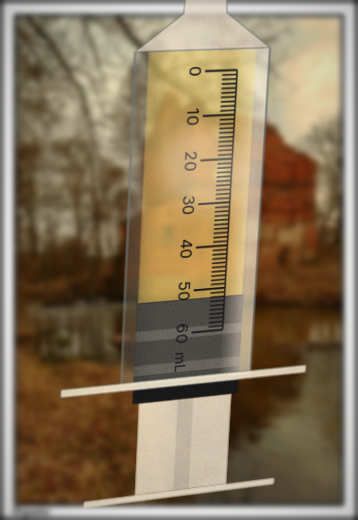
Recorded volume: 52
